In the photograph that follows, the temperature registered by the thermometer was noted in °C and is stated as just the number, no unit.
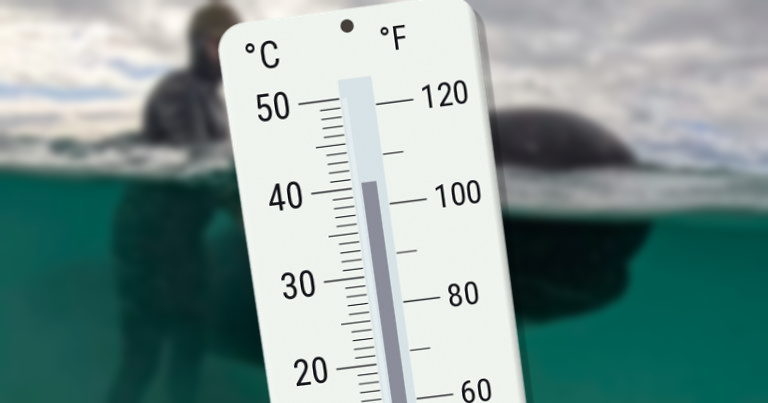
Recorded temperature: 40.5
